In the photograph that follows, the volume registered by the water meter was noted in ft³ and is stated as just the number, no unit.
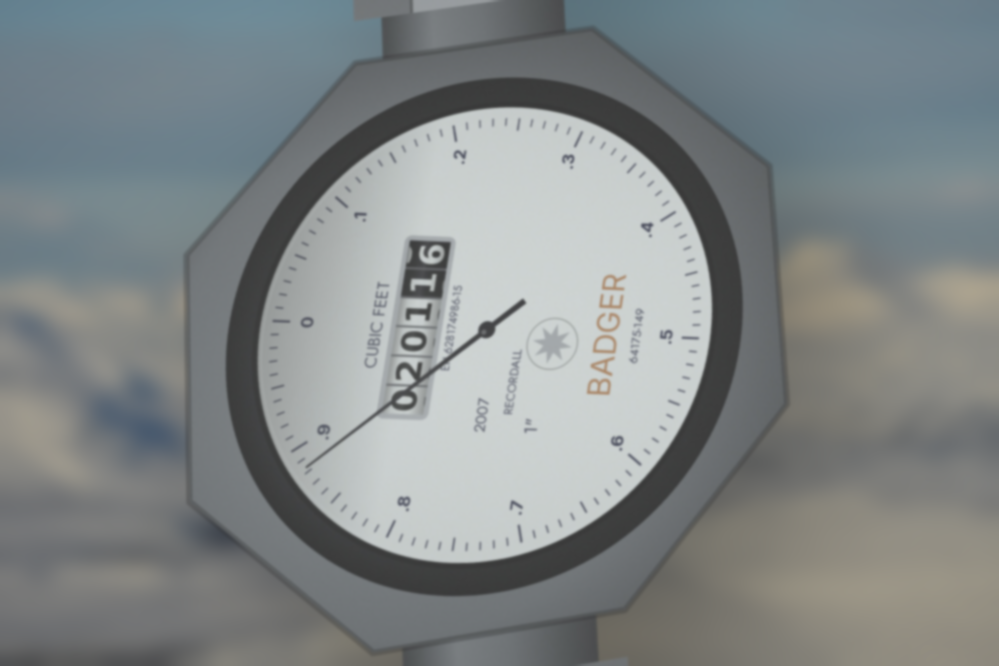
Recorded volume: 20115.88
